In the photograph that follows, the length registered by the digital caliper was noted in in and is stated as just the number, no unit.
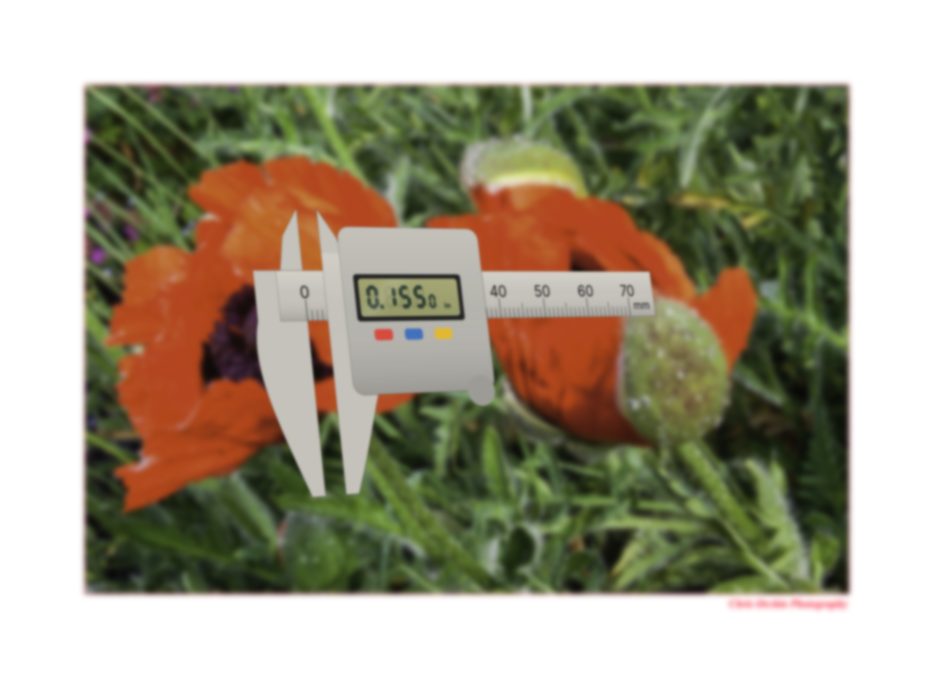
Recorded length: 0.1550
